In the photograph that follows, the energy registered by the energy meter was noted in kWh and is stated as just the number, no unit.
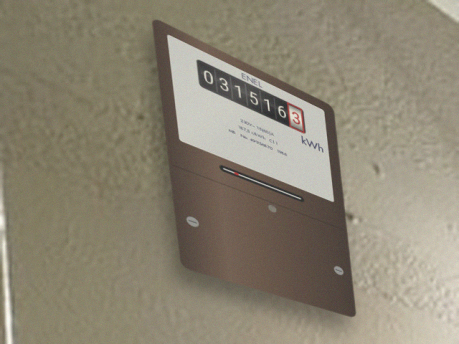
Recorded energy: 31516.3
